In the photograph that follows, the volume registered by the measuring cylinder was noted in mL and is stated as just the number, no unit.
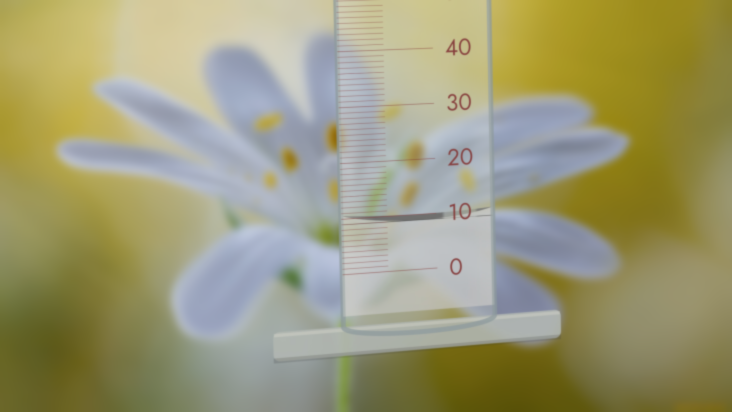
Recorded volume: 9
